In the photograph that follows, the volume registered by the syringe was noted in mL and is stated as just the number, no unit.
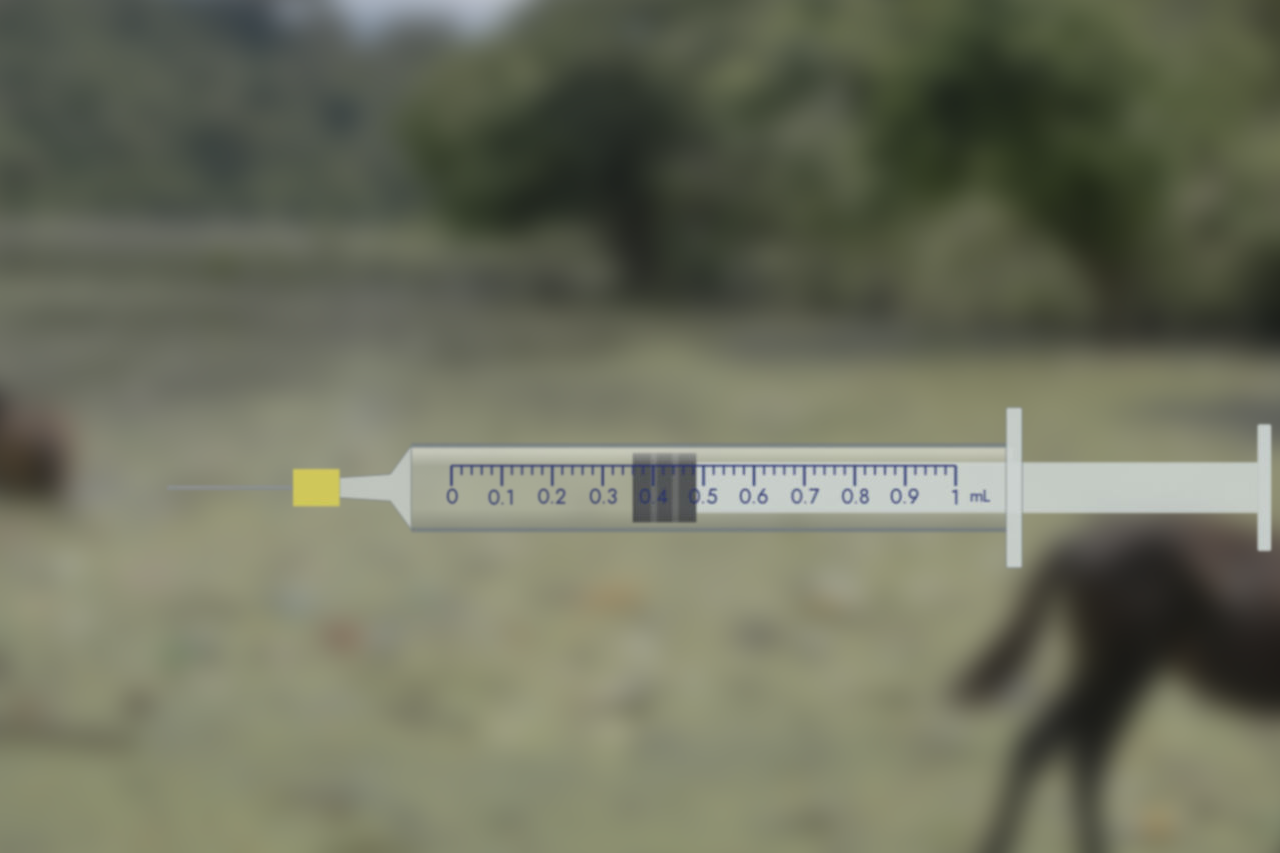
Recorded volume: 0.36
